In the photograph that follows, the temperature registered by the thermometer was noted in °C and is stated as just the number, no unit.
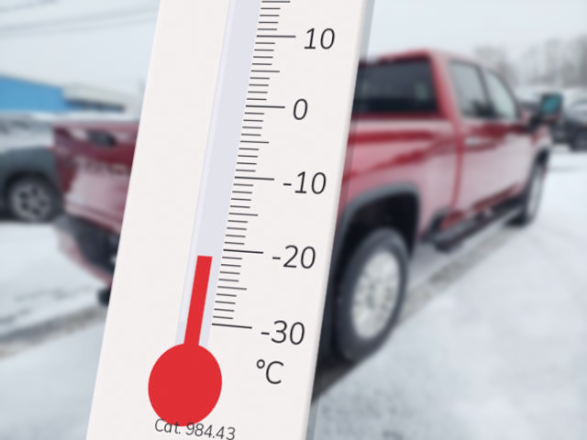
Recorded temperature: -21
